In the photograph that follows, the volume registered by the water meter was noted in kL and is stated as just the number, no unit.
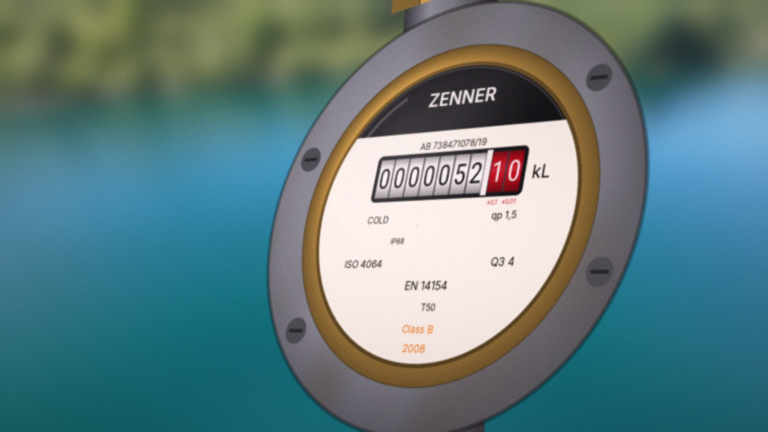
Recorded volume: 52.10
